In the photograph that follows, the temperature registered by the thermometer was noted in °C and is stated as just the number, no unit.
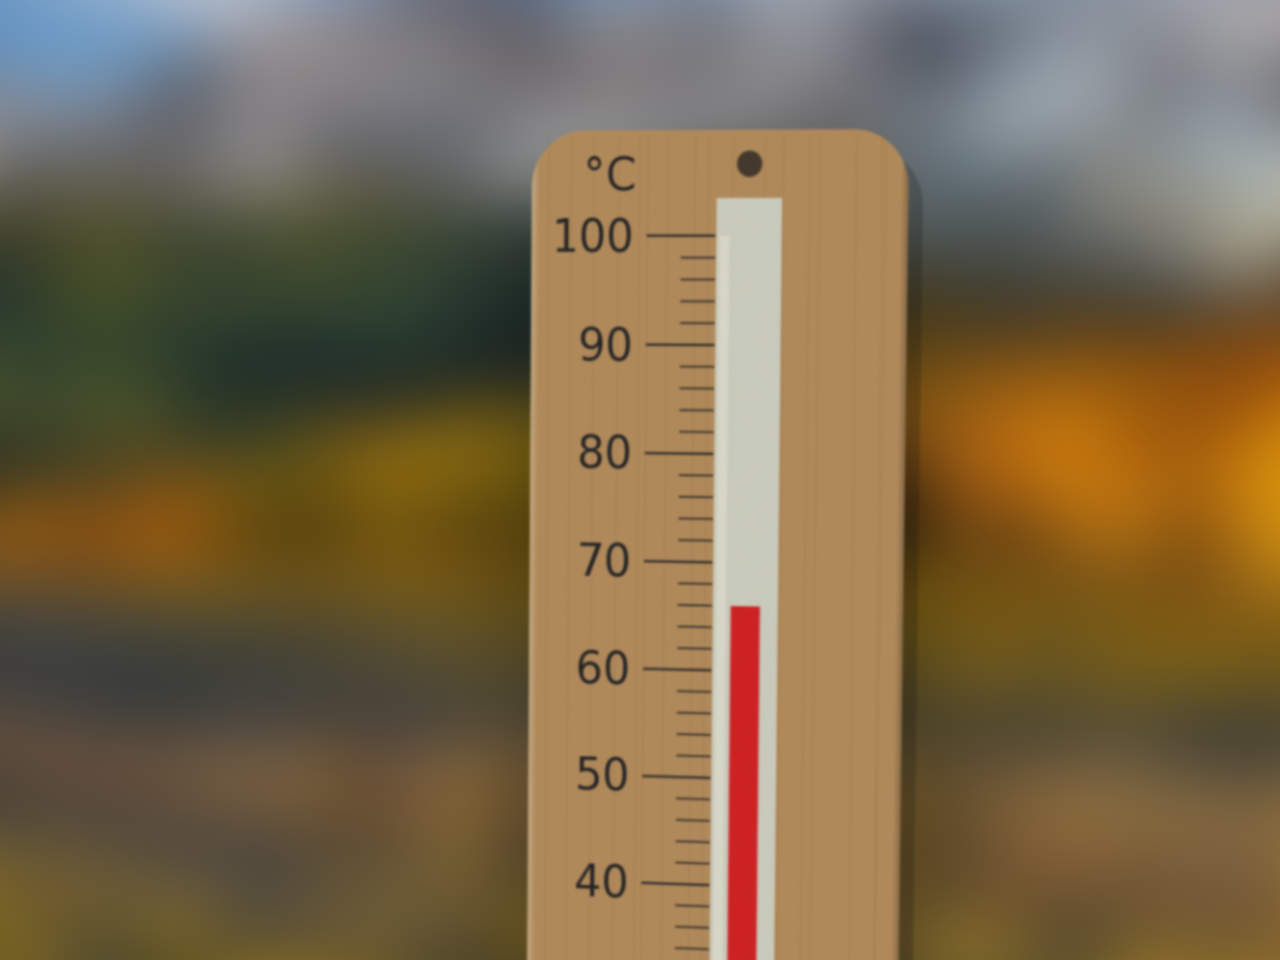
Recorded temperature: 66
